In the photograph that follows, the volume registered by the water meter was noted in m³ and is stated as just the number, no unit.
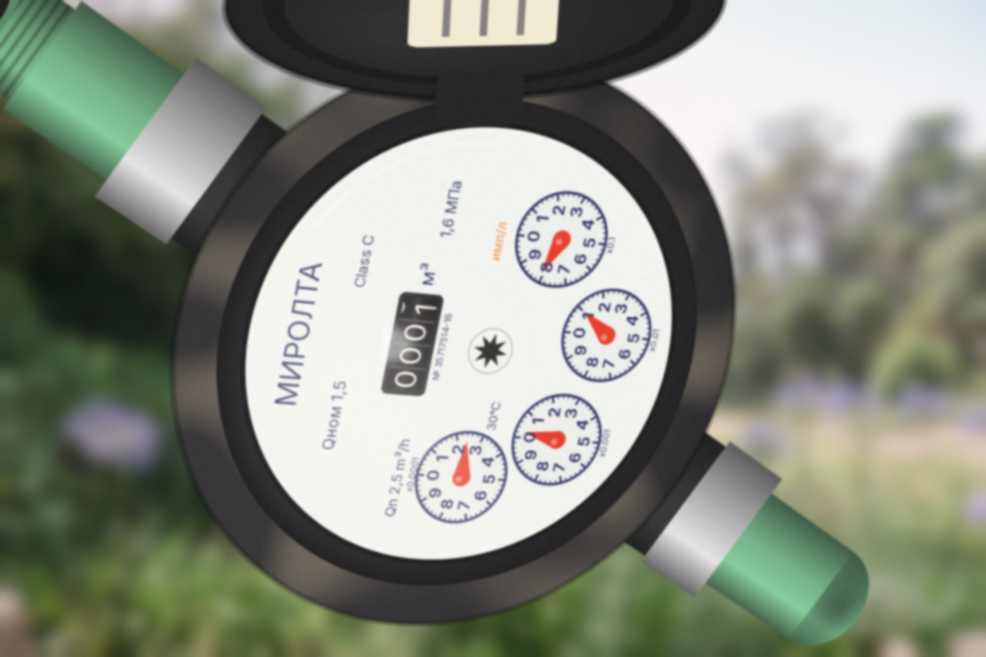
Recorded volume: 0.8102
